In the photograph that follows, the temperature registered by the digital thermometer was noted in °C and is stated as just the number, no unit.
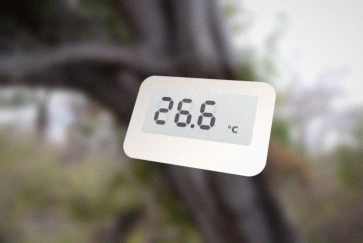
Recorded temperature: 26.6
